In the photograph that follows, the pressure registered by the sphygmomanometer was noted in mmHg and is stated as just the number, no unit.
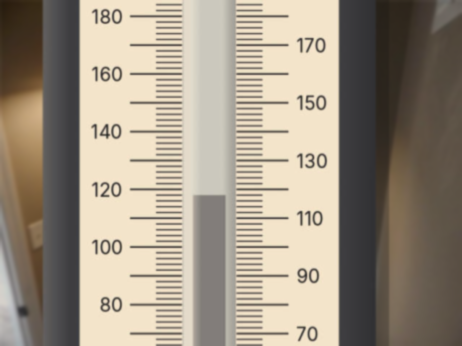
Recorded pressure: 118
